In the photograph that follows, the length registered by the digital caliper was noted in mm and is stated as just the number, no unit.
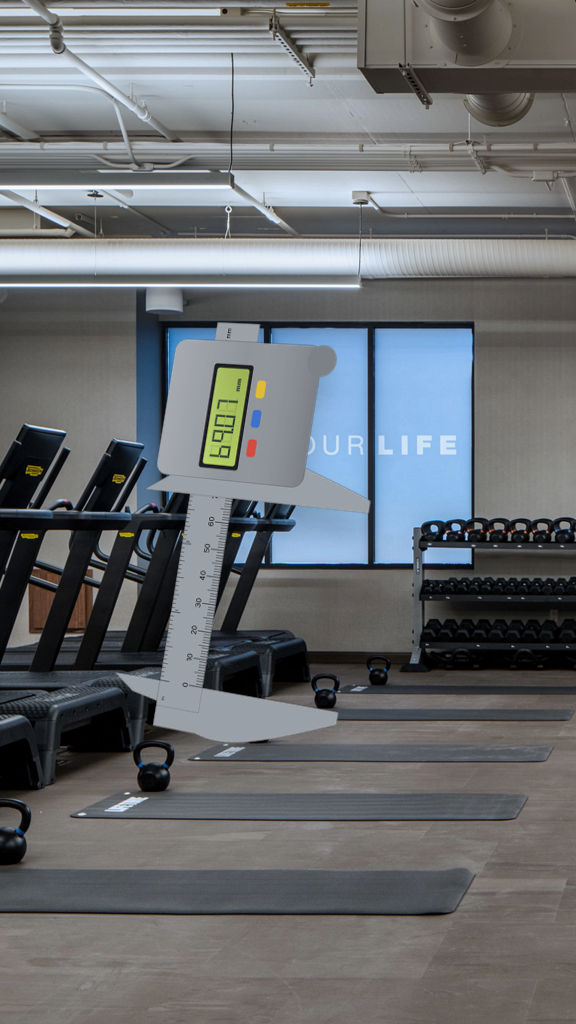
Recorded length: 69.07
